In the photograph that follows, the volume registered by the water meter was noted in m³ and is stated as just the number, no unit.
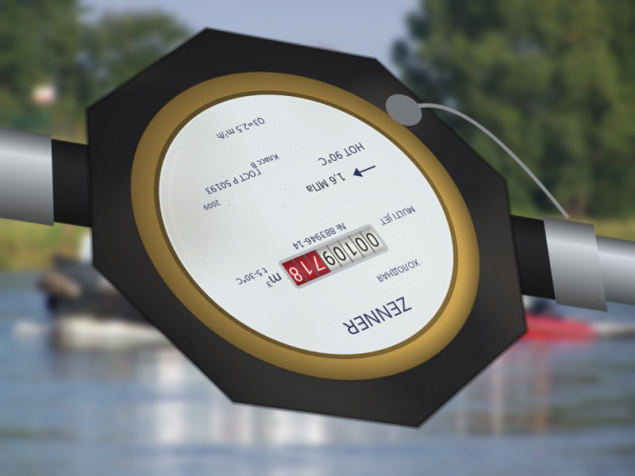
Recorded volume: 109.718
